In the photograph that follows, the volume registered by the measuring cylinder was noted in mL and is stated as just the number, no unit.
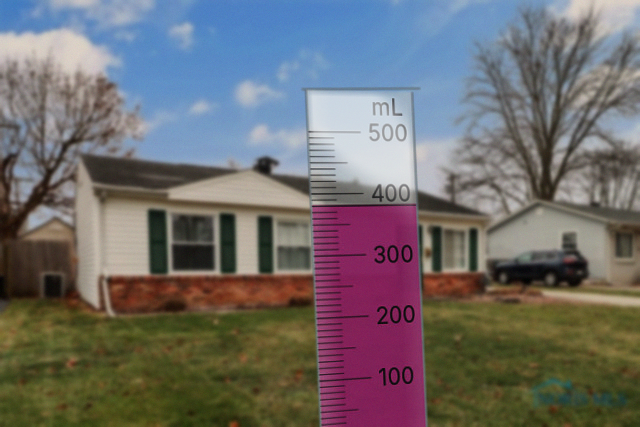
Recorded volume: 380
